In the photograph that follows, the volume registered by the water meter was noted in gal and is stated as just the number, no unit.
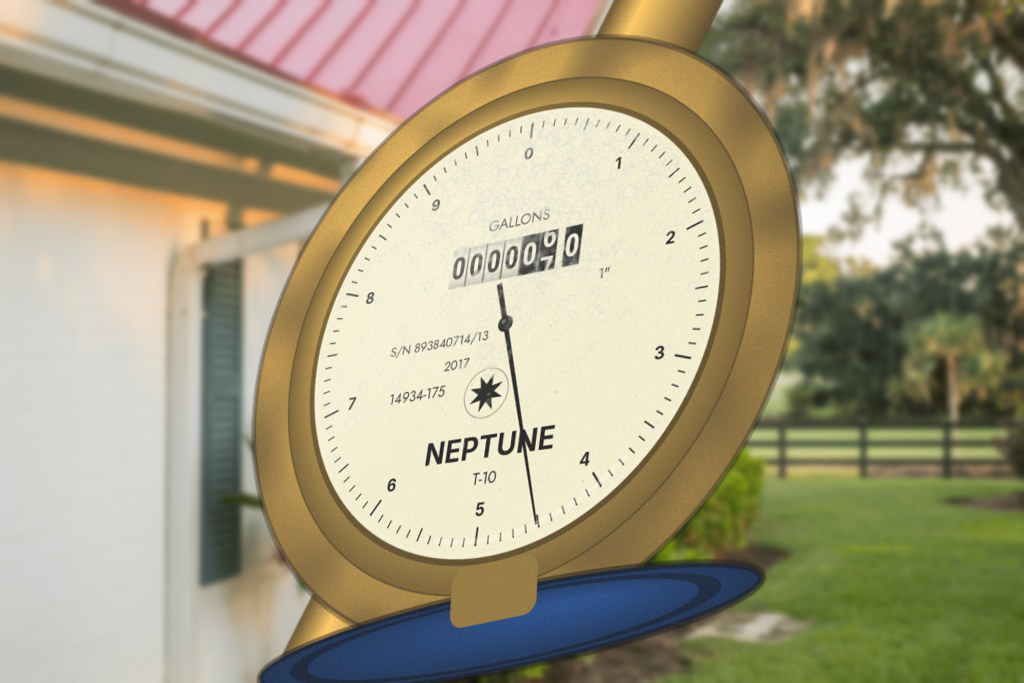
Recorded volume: 64.5
